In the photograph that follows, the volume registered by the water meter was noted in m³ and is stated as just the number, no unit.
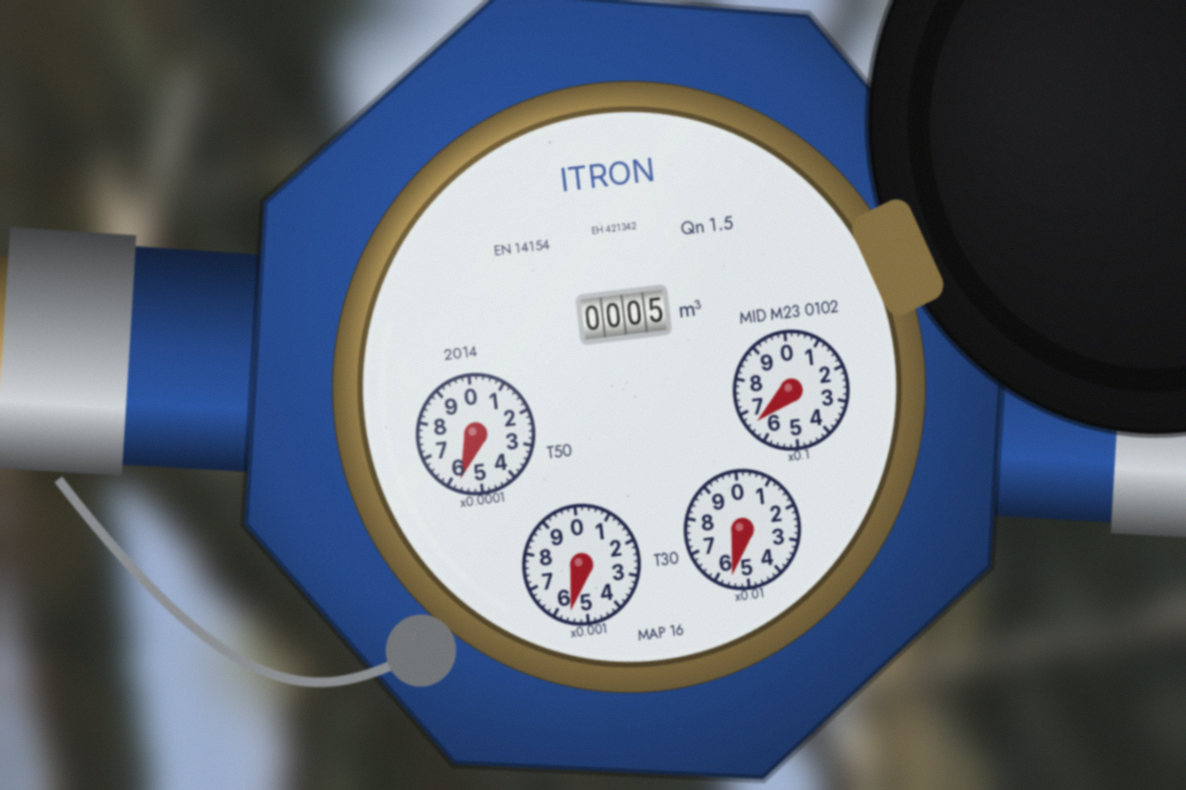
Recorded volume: 5.6555
